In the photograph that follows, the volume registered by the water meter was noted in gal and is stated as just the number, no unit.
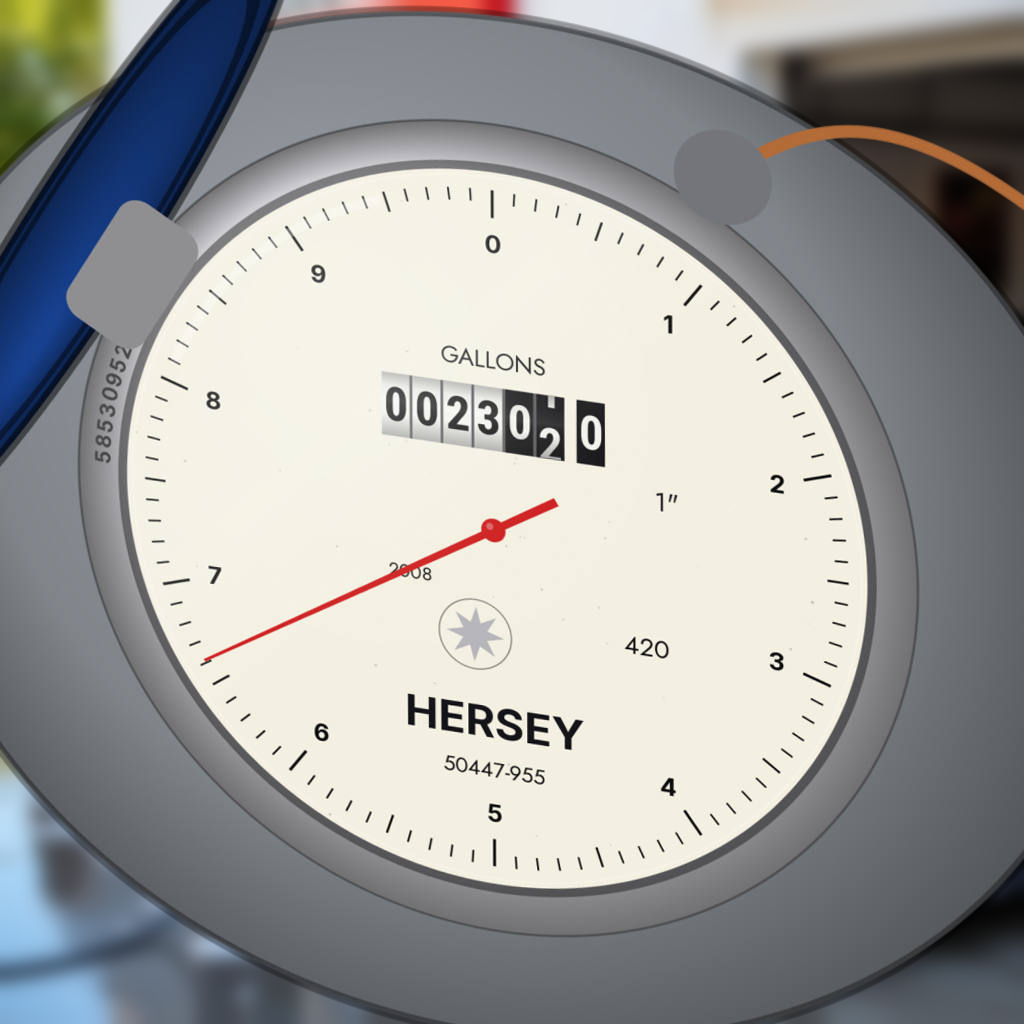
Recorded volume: 23016.6
